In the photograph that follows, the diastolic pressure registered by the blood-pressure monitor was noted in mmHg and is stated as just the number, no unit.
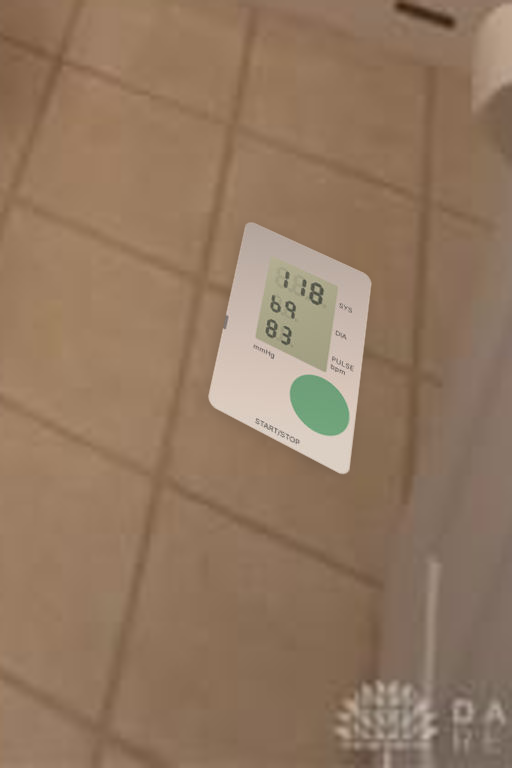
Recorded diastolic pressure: 69
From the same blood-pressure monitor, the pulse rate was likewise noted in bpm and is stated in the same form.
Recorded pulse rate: 83
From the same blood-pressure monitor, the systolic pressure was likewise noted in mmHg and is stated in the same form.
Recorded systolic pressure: 118
